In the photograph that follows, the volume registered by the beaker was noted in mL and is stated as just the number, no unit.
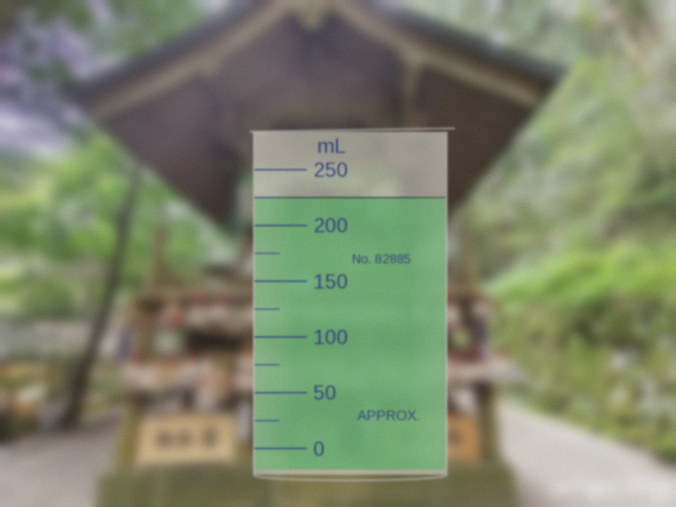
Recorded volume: 225
